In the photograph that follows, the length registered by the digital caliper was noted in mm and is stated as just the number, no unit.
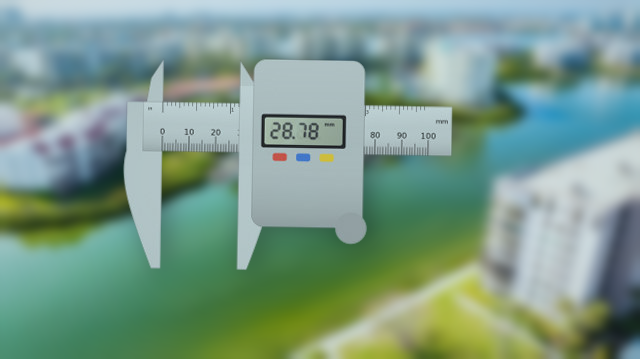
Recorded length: 28.78
